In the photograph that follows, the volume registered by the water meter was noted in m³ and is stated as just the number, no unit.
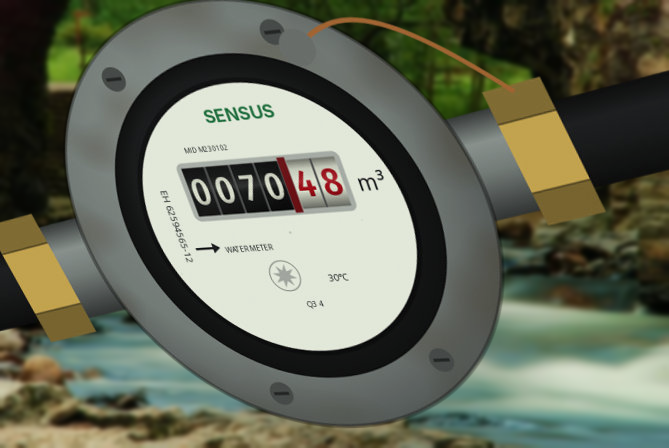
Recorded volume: 70.48
